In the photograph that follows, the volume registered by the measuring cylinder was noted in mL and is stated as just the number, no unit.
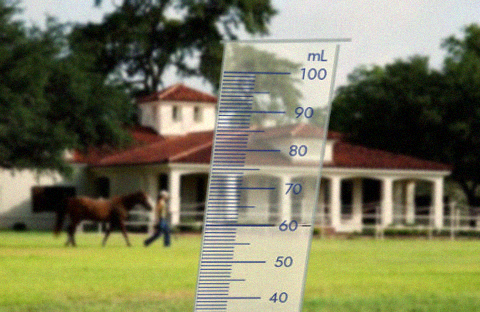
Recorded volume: 60
